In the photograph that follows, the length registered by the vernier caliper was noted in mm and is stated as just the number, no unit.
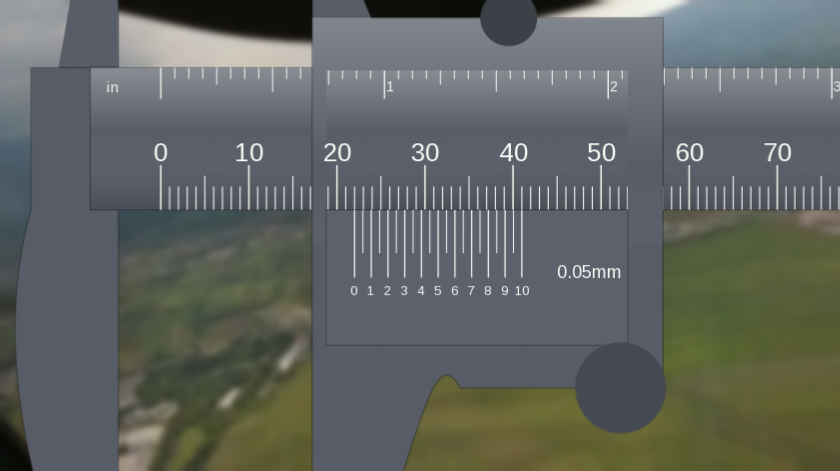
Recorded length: 22.0
